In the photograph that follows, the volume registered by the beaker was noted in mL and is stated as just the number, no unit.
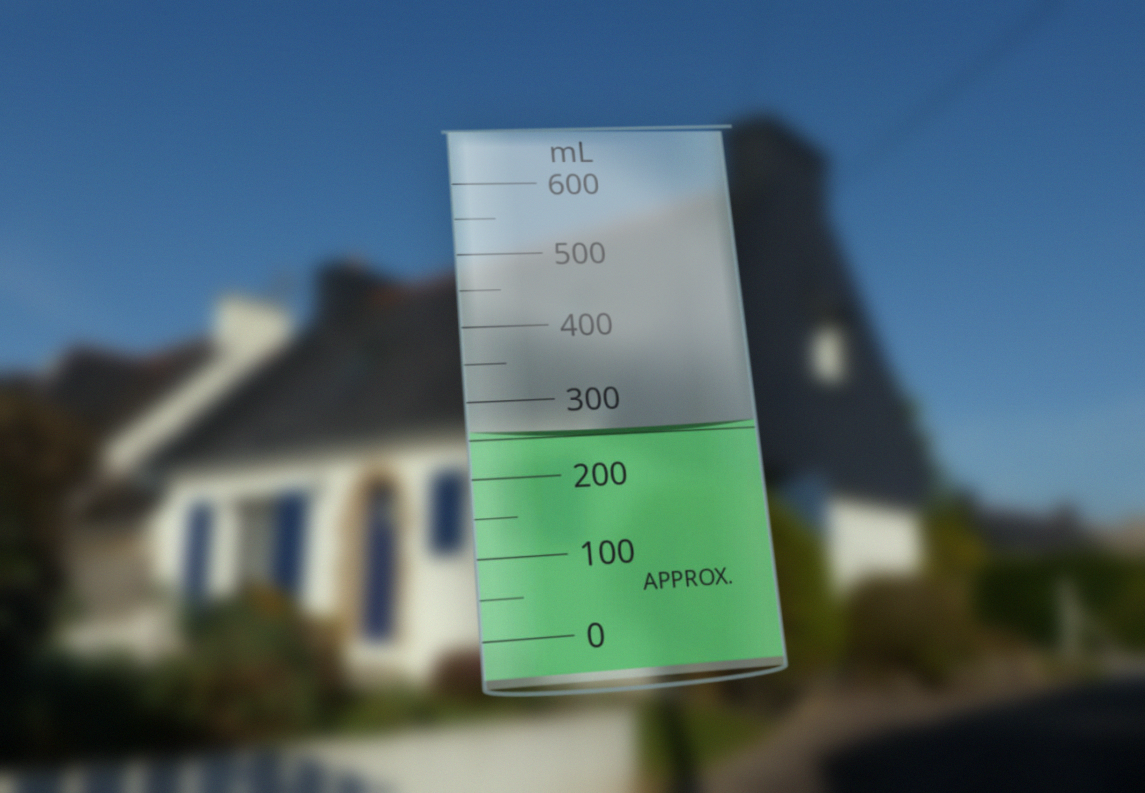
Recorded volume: 250
